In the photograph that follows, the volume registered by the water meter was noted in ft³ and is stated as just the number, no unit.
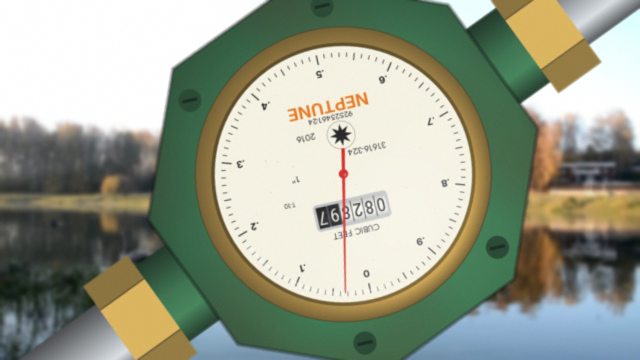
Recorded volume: 82897.03
